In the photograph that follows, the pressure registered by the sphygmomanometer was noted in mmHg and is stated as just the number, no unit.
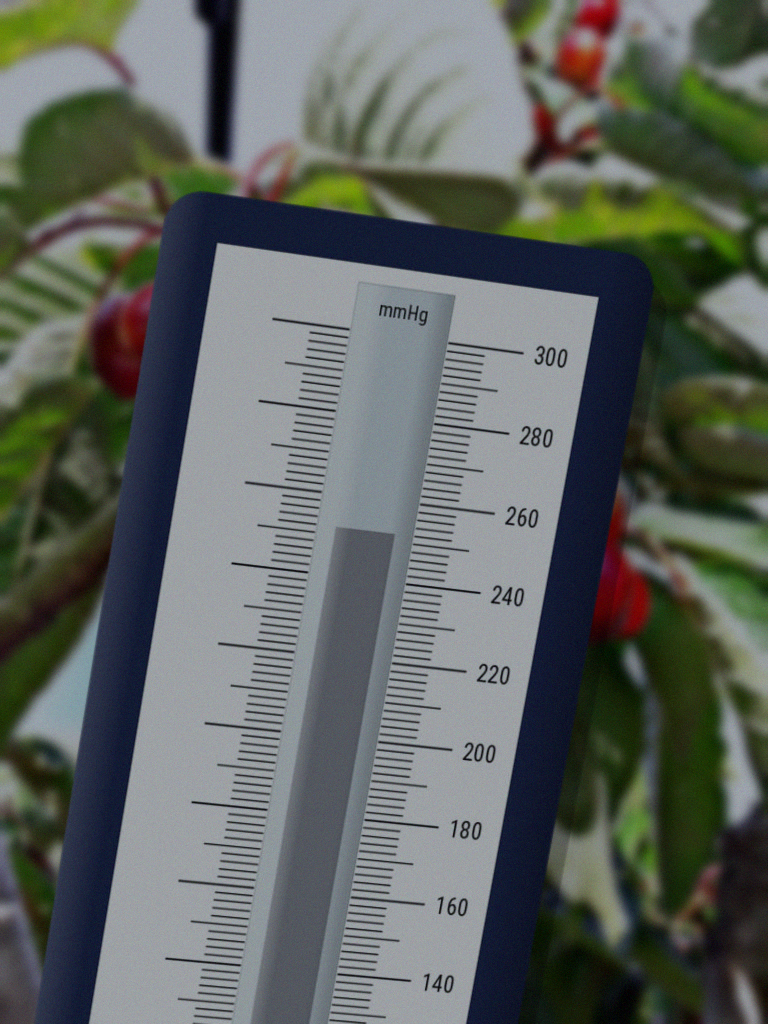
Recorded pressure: 252
